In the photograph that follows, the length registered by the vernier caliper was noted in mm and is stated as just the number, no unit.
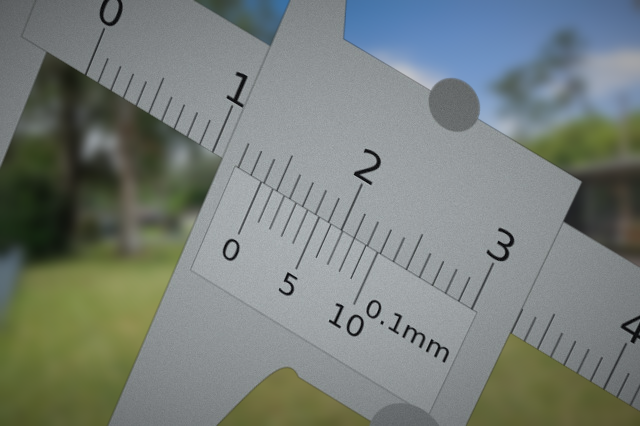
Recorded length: 13.8
